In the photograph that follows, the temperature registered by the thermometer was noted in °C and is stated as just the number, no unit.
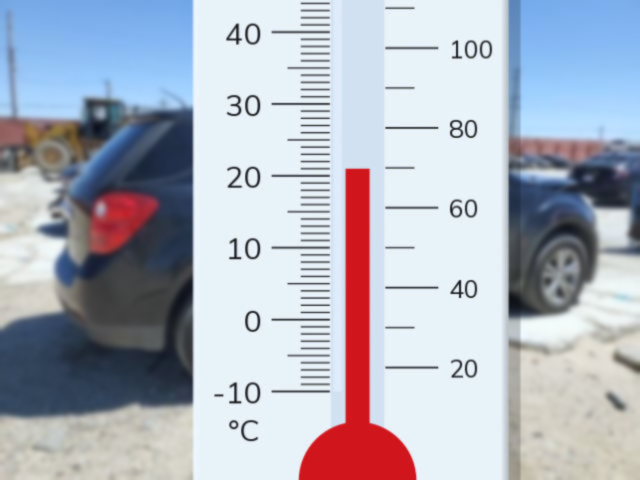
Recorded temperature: 21
